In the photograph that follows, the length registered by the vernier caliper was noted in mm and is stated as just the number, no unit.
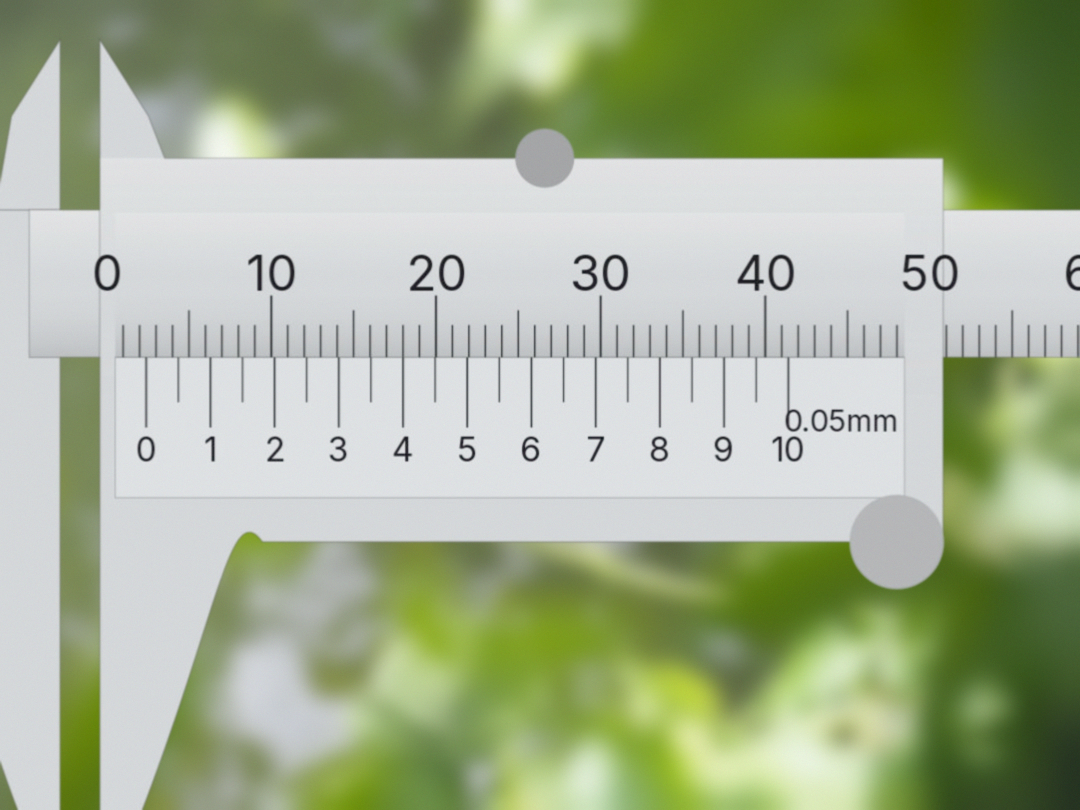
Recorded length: 2.4
